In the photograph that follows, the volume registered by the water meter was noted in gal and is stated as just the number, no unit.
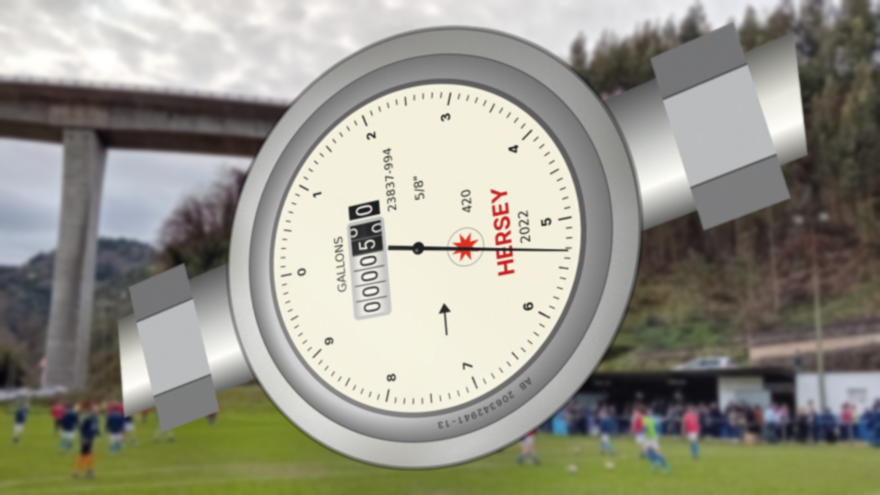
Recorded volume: 585.3
